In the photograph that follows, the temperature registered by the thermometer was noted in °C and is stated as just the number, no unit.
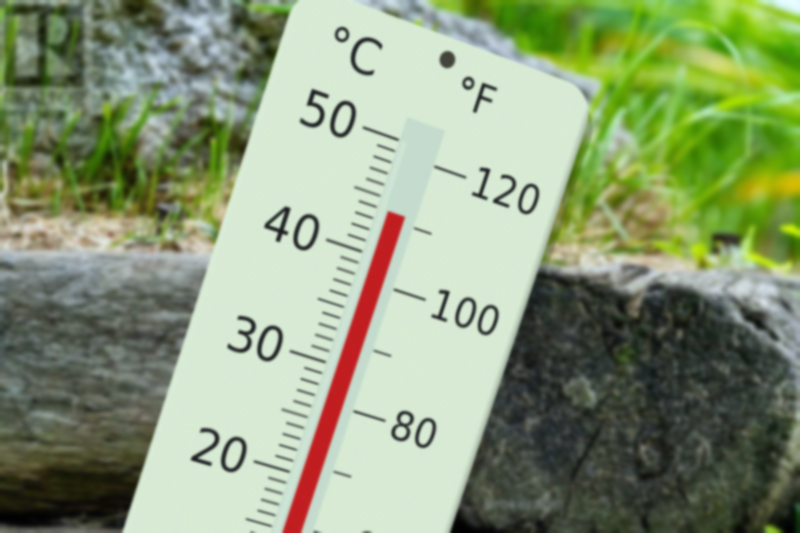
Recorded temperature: 44
